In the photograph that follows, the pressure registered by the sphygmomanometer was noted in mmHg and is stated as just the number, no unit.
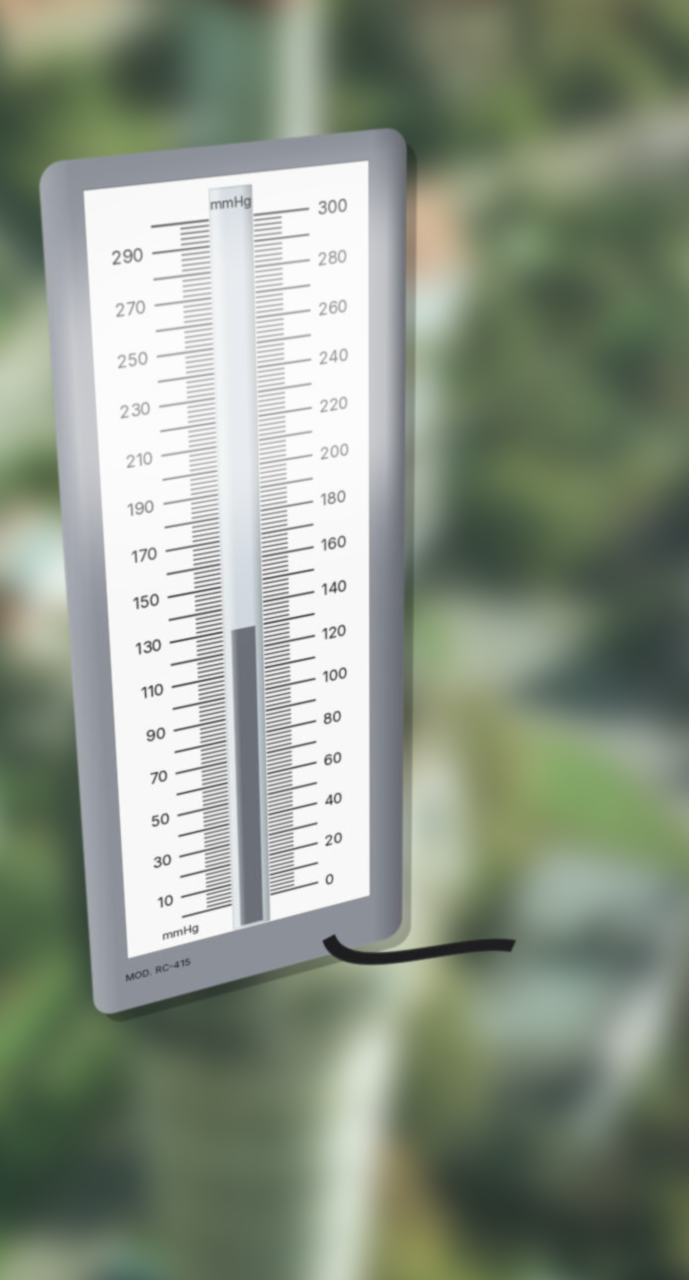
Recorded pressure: 130
